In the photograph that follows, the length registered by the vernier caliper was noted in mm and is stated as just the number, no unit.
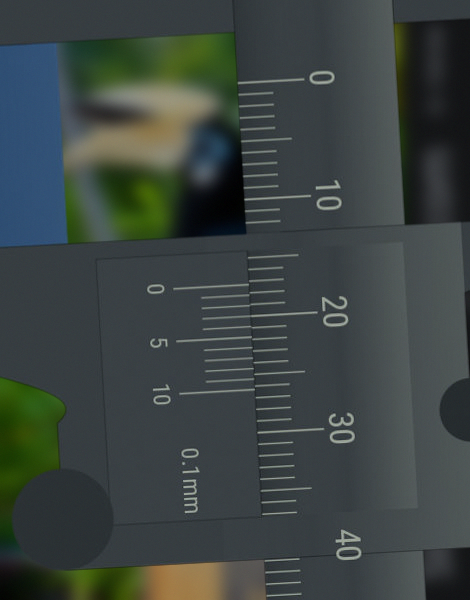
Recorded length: 17.3
